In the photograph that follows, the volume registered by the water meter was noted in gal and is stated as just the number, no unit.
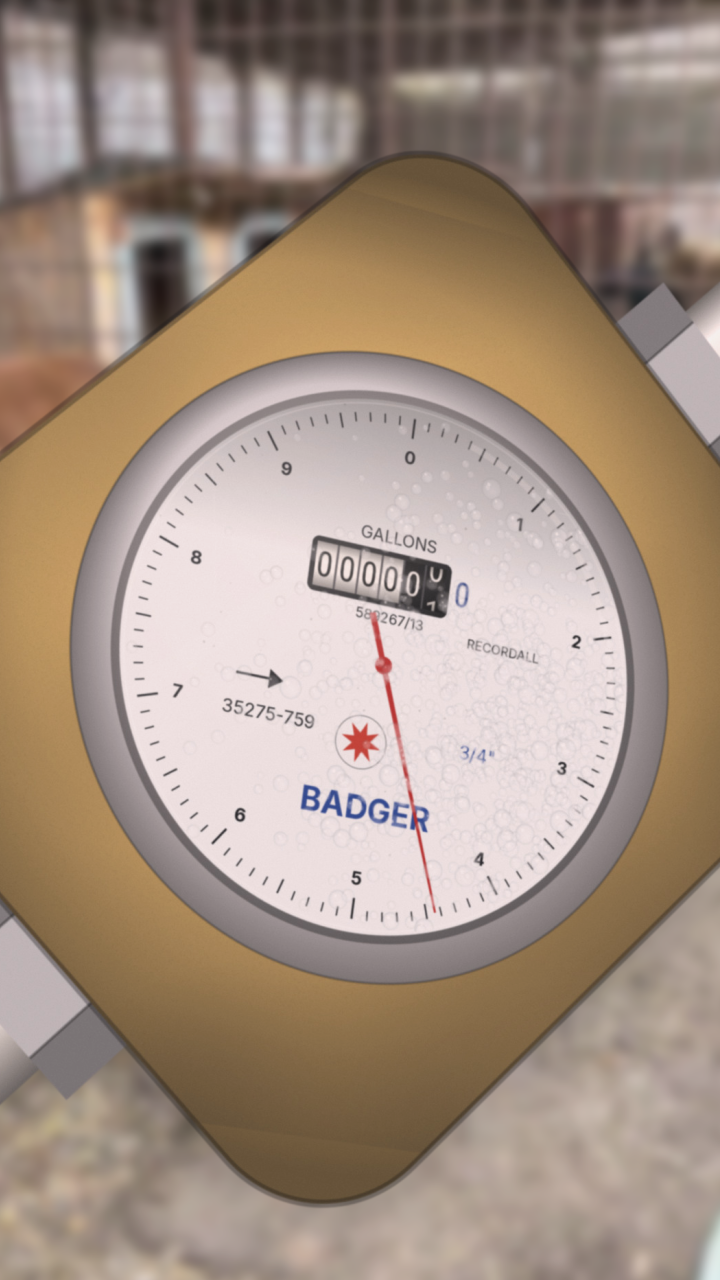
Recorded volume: 4.4
